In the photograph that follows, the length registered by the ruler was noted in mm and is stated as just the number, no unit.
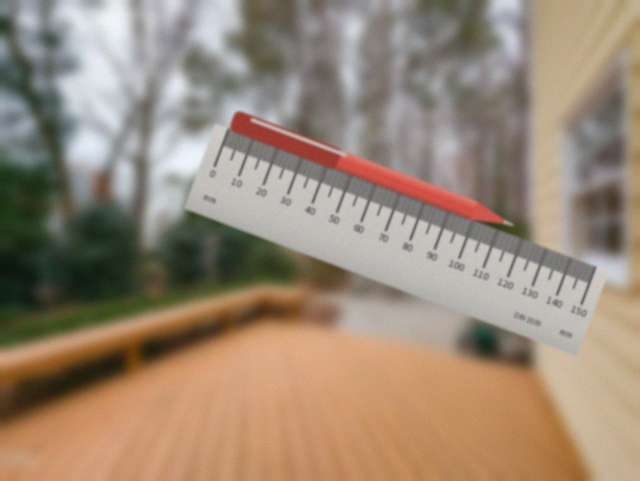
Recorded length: 115
